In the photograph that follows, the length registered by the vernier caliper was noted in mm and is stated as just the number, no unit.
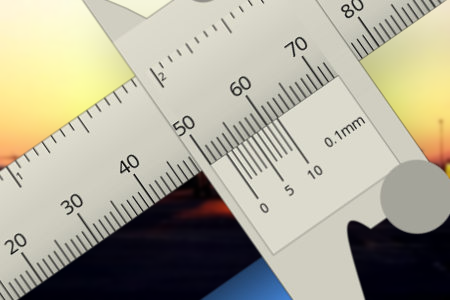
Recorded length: 52.8
